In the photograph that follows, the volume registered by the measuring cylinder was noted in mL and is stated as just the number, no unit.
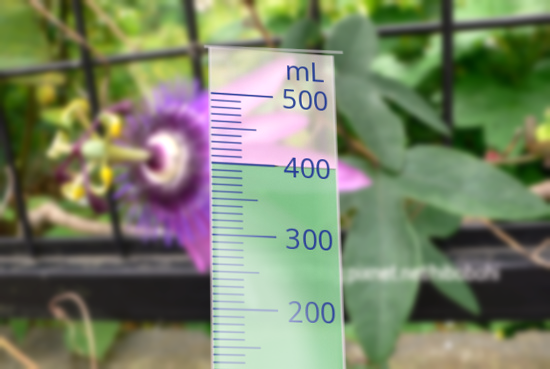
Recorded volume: 400
